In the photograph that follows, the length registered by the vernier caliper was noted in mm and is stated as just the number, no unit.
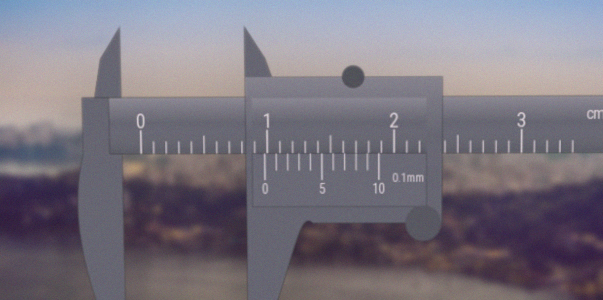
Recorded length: 9.8
